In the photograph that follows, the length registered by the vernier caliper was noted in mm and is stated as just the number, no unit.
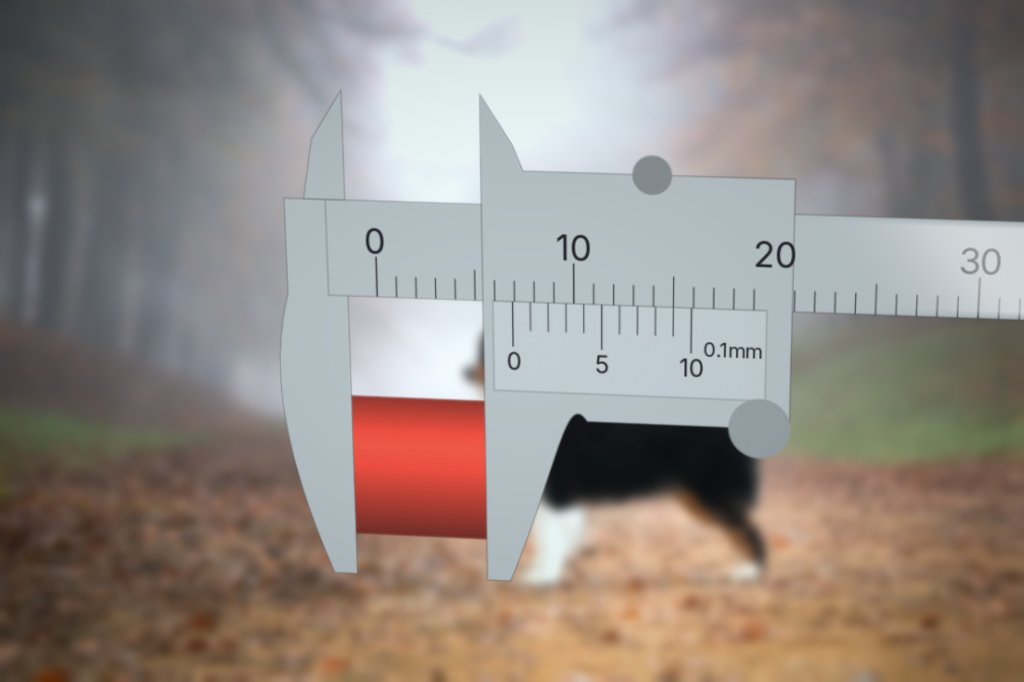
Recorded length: 6.9
